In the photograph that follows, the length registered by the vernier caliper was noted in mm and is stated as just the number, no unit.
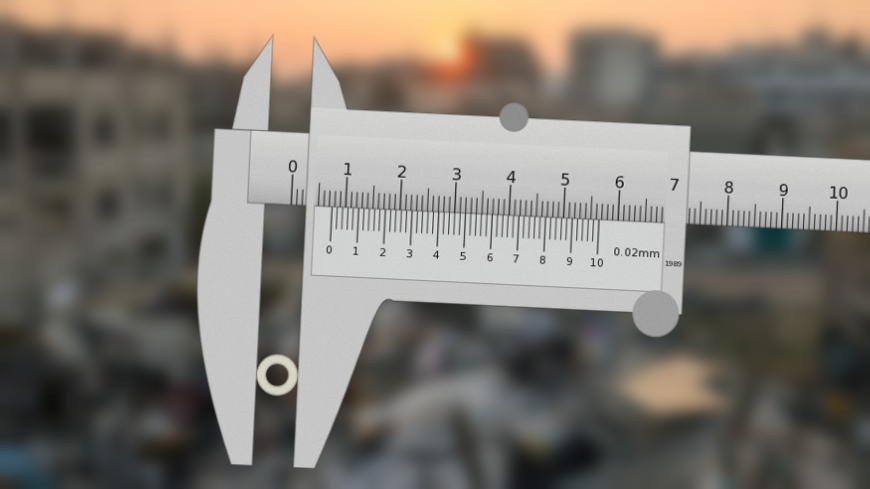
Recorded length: 7.5
